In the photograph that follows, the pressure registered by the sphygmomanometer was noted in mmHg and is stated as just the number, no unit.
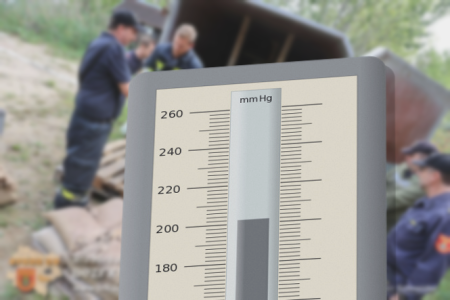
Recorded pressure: 202
